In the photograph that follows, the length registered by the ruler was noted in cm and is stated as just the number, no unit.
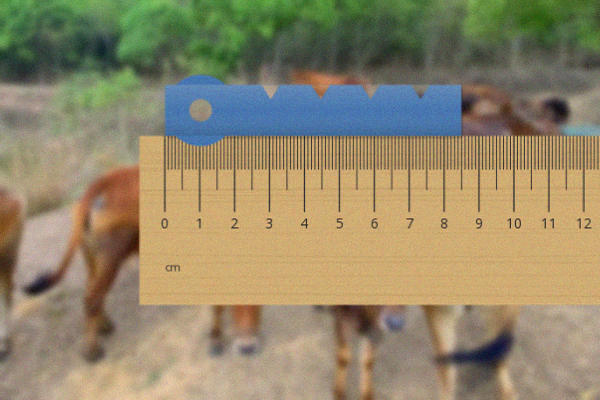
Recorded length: 8.5
